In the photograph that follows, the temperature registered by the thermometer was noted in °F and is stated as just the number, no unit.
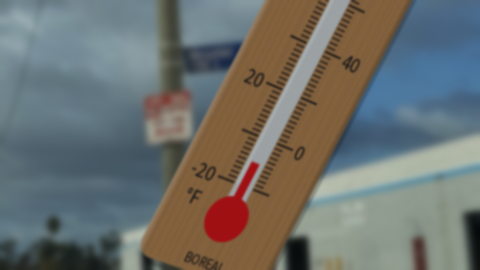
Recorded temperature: -10
